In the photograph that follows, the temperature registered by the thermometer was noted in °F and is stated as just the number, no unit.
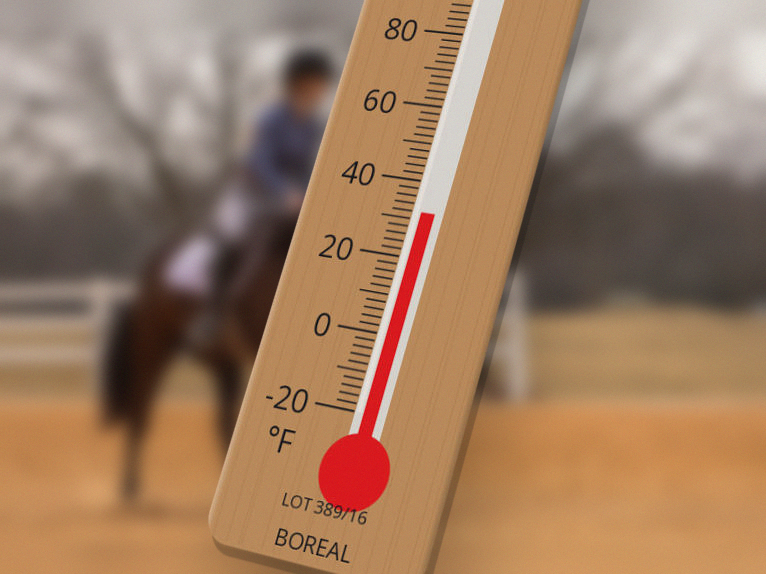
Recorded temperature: 32
